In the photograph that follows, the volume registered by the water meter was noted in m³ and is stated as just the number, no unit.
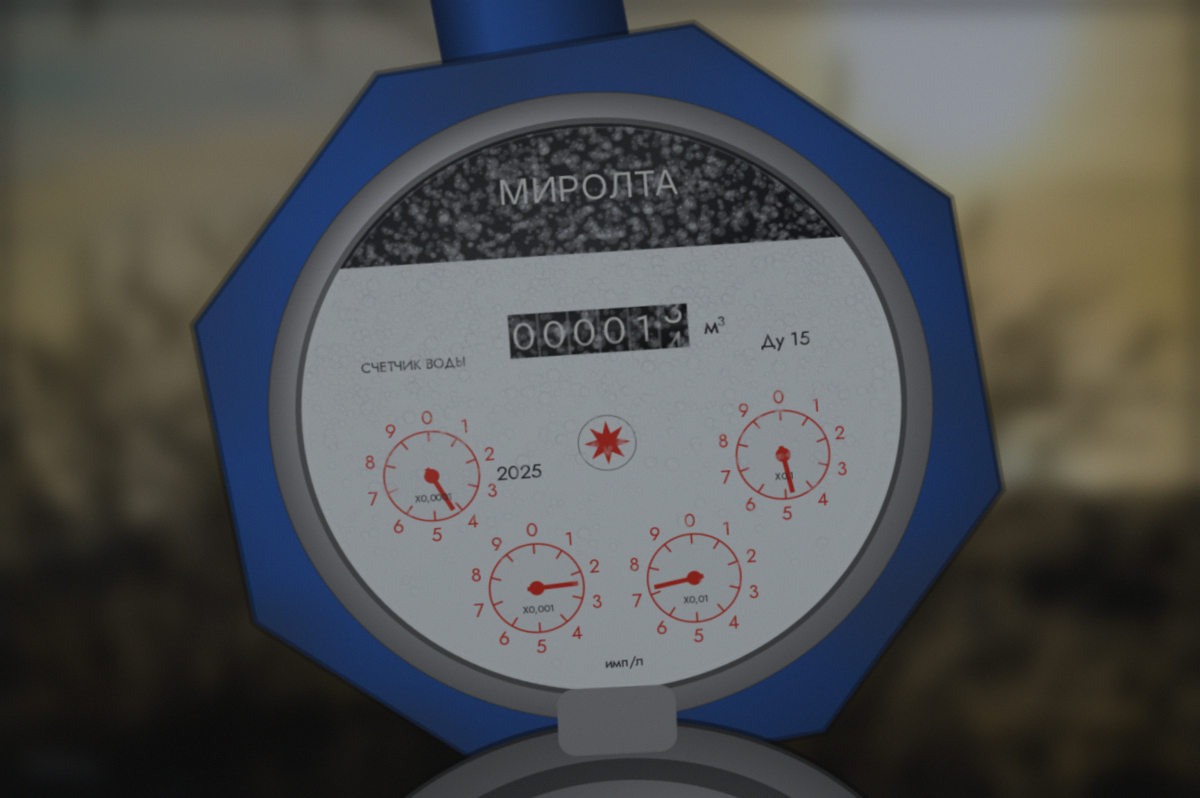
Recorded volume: 13.4724
